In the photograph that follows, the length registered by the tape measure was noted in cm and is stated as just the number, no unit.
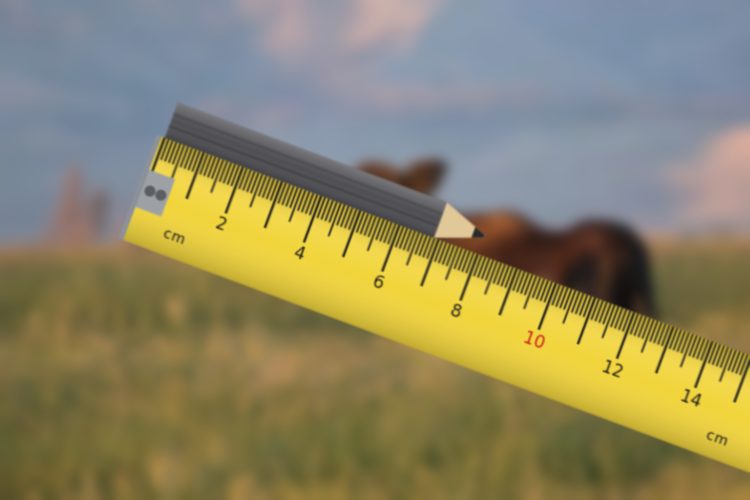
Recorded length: 8
